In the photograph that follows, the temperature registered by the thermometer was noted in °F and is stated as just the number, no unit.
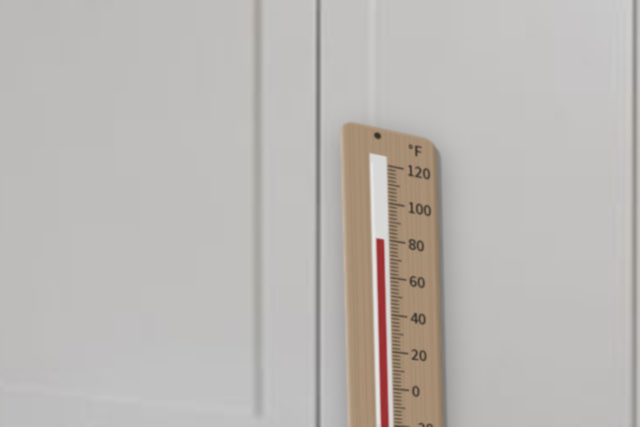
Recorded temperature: 80
